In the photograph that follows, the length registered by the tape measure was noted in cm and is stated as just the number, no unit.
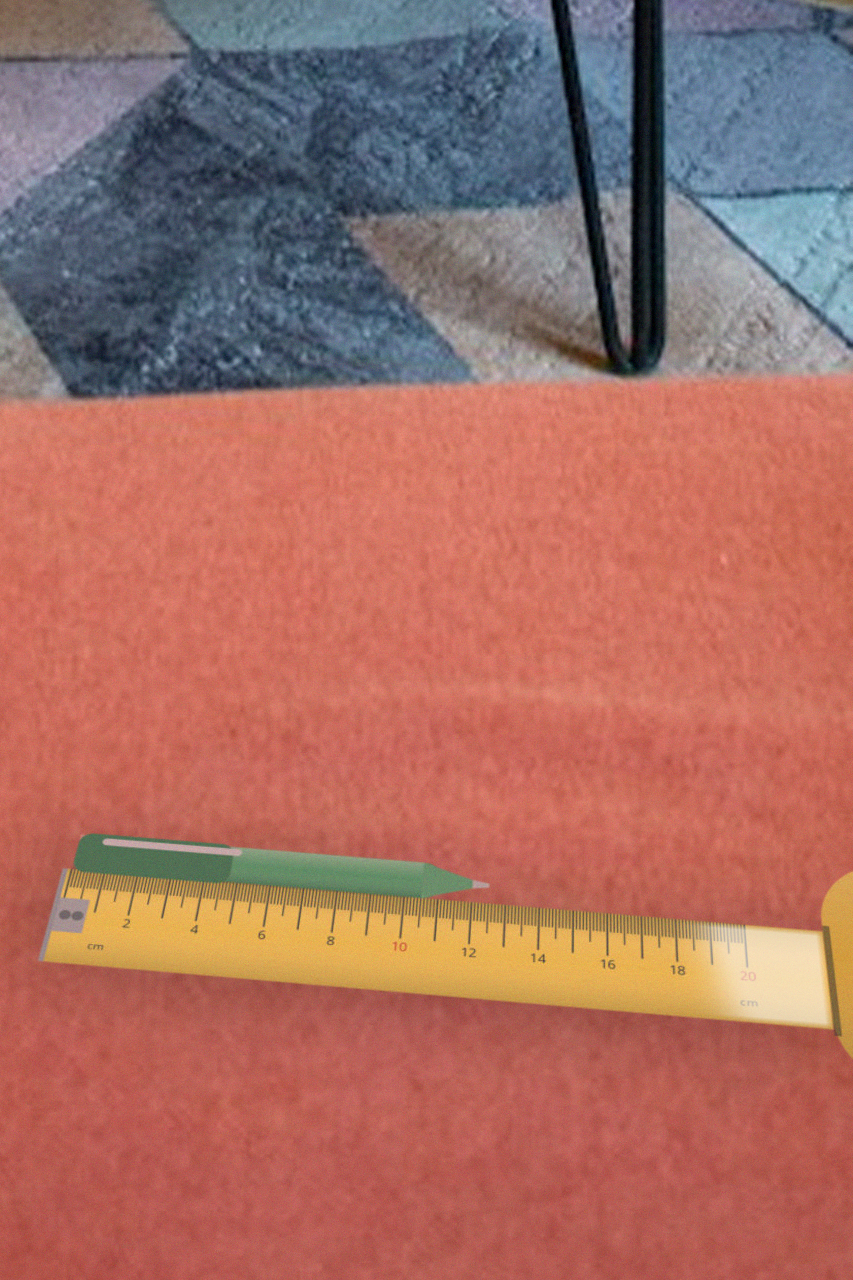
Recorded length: 12.5
